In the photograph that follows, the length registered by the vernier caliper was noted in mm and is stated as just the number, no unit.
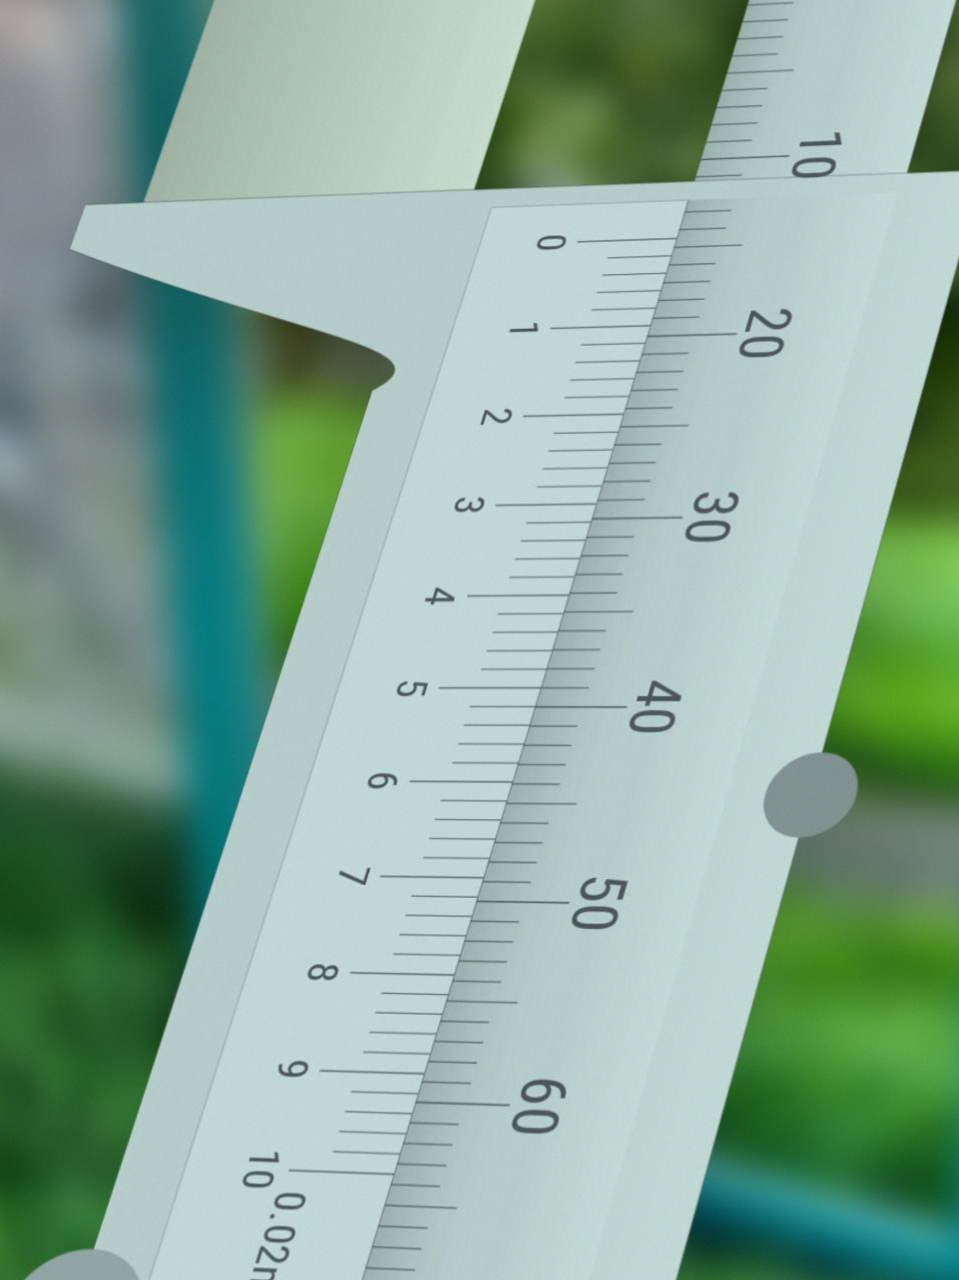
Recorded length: 14.5
